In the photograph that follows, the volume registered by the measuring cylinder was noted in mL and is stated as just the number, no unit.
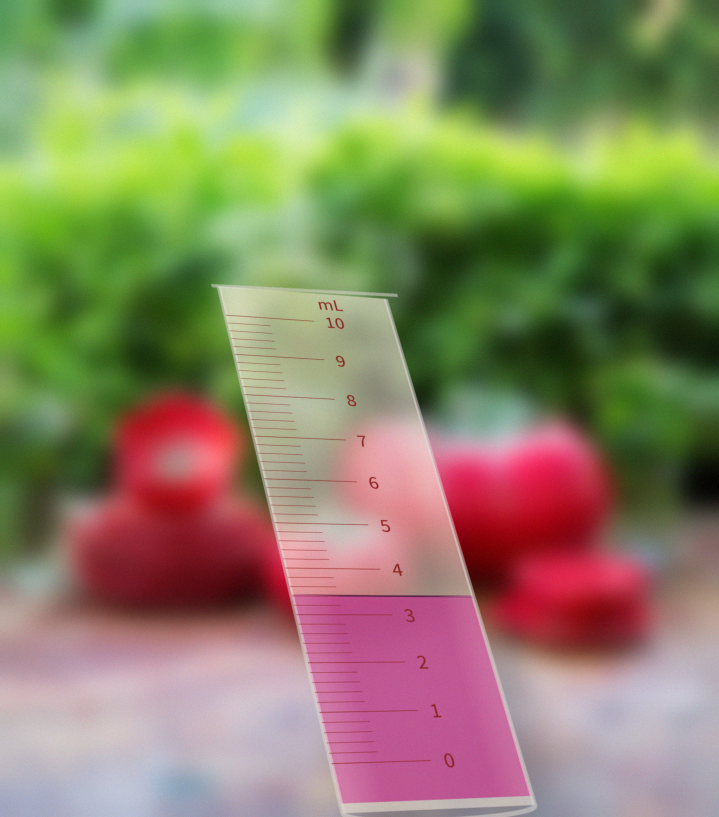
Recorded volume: 3.4
